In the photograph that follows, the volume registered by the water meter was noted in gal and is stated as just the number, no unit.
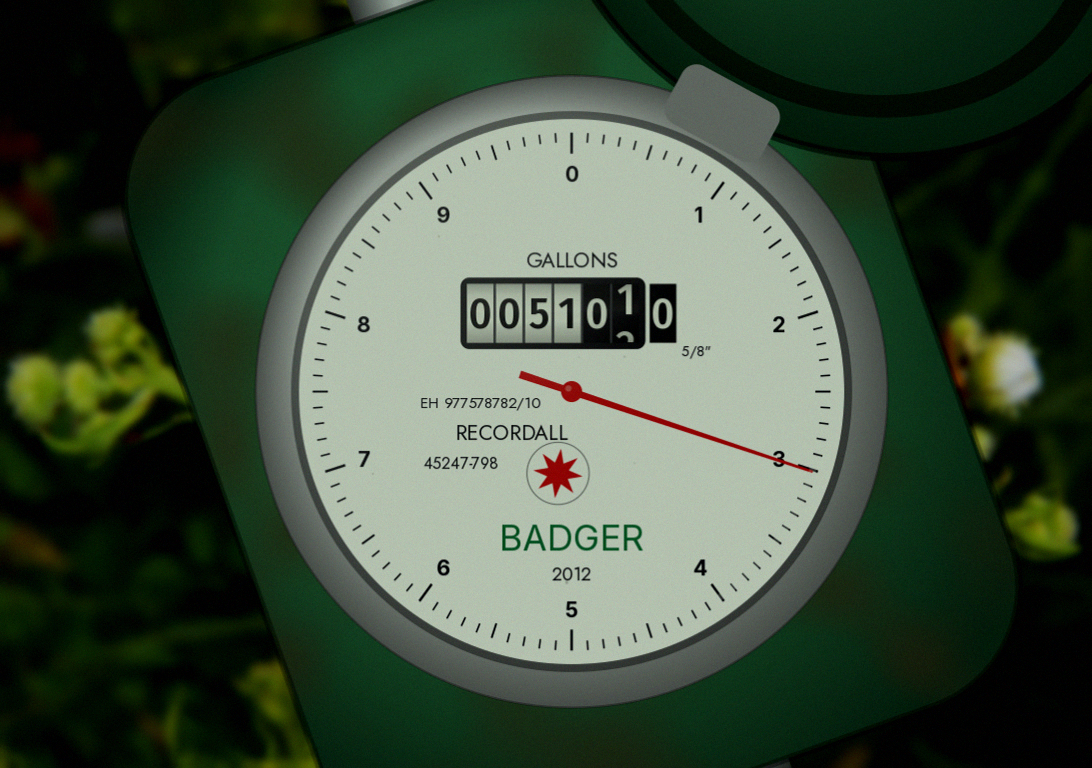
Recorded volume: 51013.0
